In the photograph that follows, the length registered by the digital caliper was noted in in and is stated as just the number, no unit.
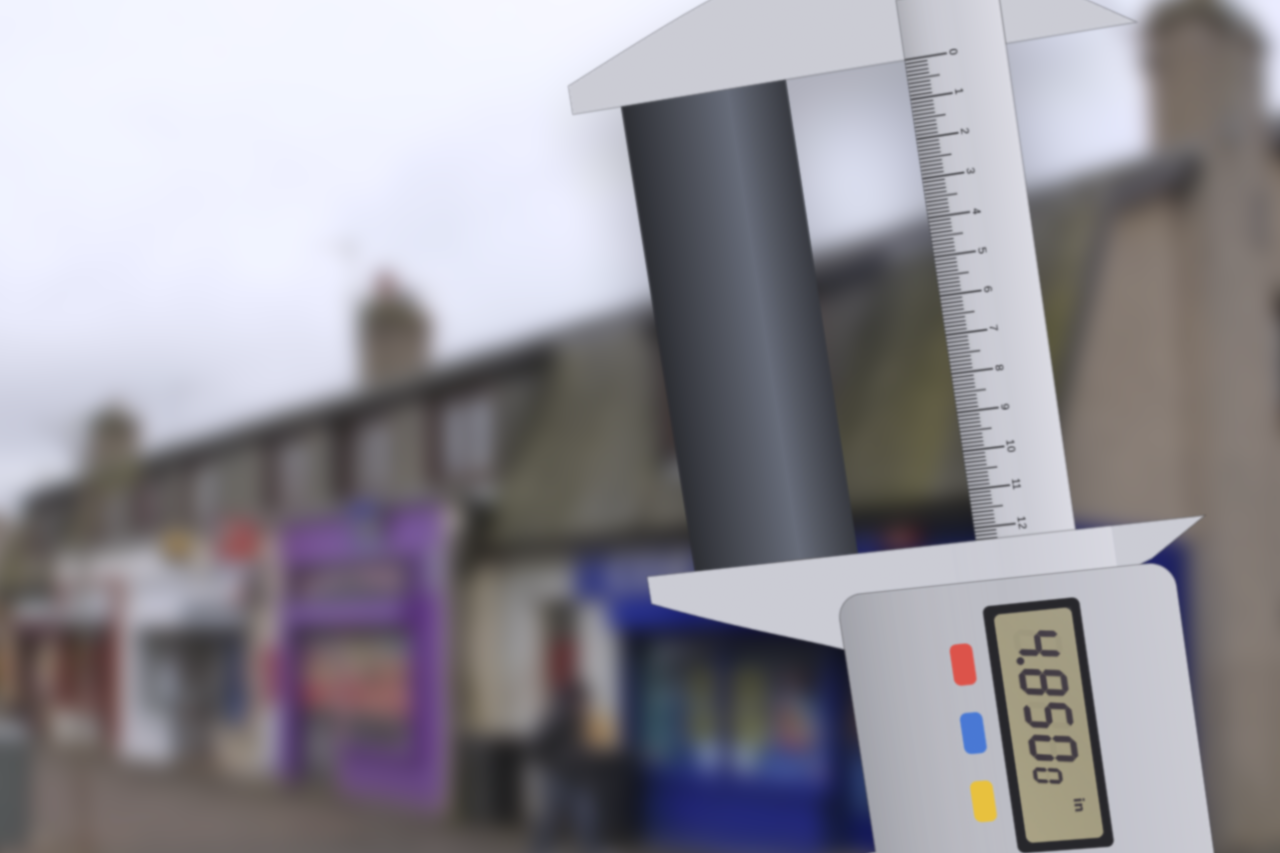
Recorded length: 4.8500
